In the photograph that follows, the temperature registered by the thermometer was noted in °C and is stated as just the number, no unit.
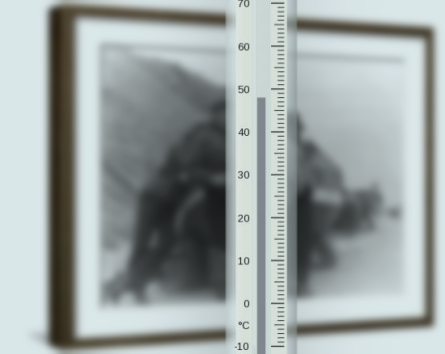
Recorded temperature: 48
